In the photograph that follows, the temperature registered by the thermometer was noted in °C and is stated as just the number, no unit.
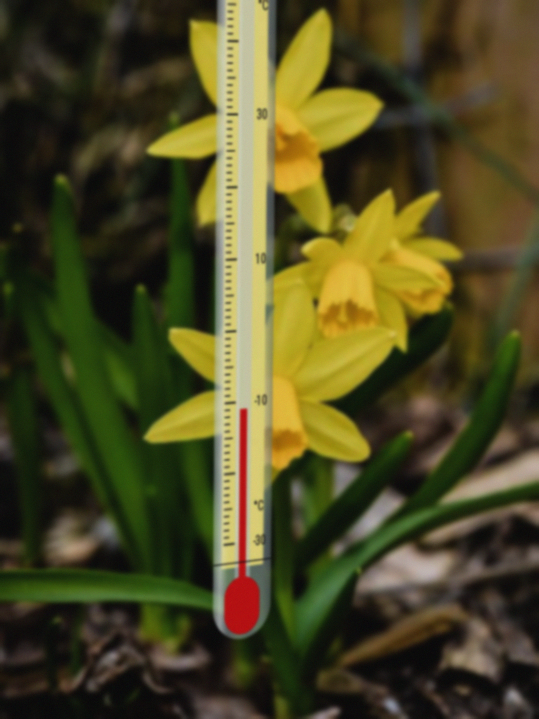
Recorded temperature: -11
